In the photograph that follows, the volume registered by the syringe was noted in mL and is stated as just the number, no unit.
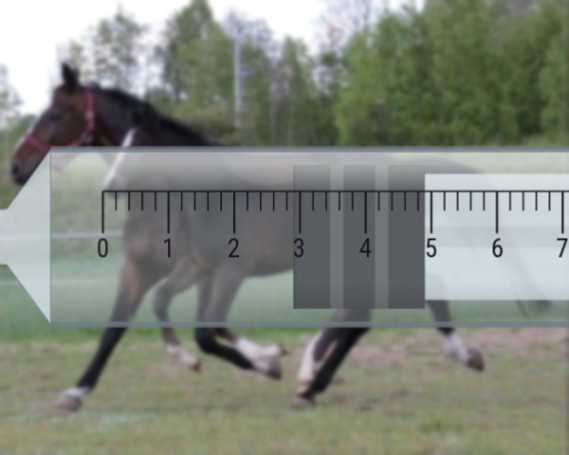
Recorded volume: 2.9
